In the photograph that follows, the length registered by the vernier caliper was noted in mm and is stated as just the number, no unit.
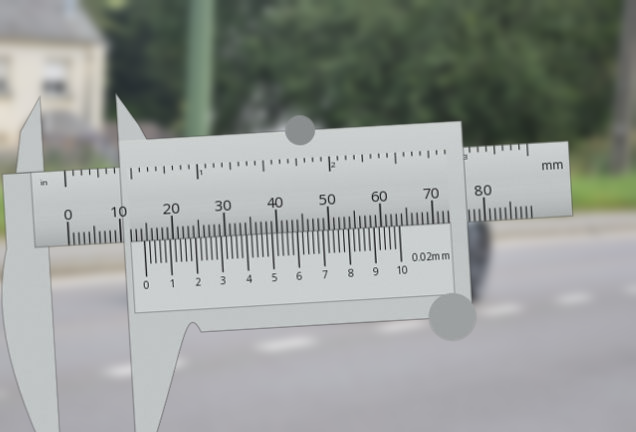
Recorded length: 14.5
